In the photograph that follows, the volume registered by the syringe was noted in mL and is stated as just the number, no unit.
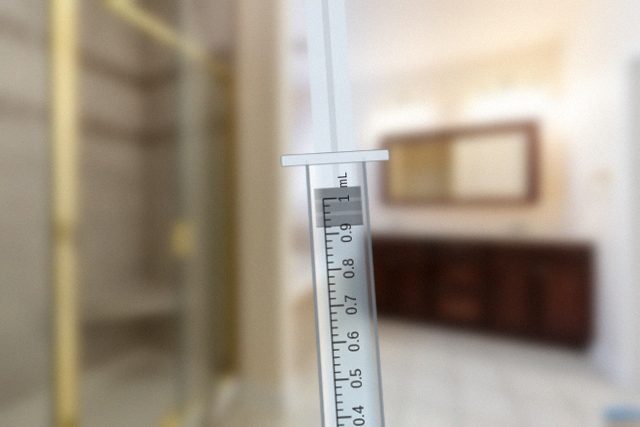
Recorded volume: 0.92
